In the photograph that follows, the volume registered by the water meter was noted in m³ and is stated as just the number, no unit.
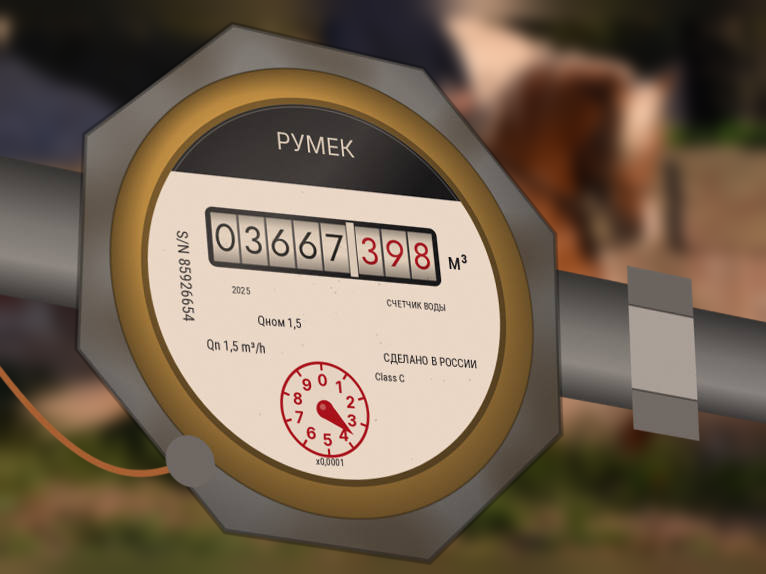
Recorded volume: 3667.3983
